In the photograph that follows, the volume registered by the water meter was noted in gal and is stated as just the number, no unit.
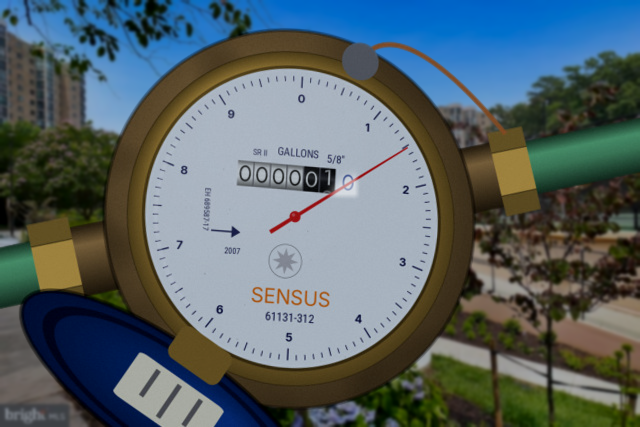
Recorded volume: 11.5
